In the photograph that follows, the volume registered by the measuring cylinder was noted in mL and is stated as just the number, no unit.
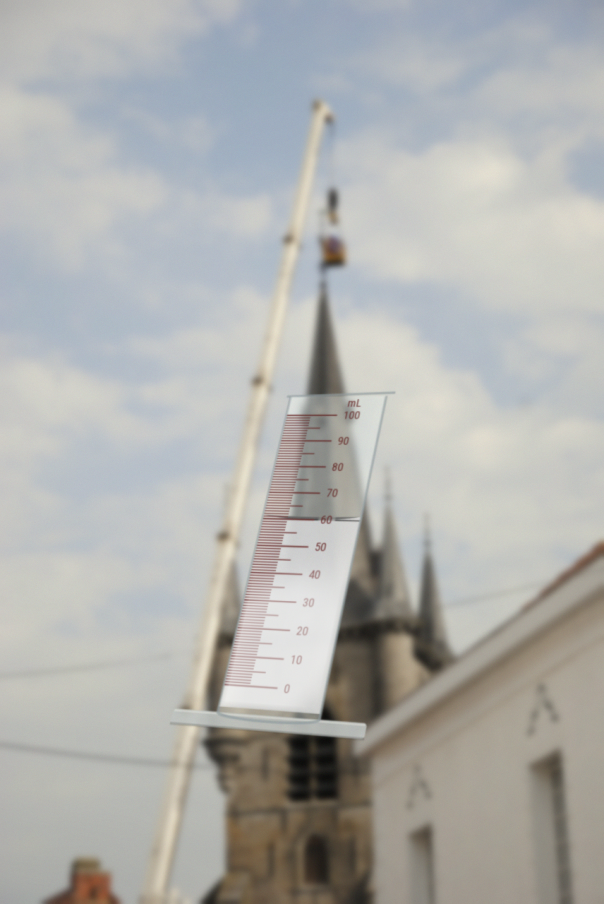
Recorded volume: 60
